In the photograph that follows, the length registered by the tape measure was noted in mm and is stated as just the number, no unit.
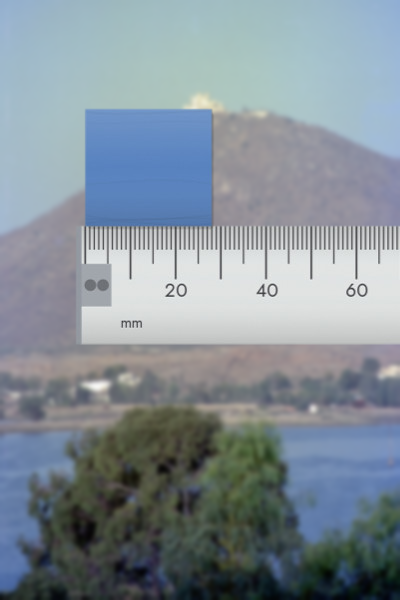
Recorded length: 28
